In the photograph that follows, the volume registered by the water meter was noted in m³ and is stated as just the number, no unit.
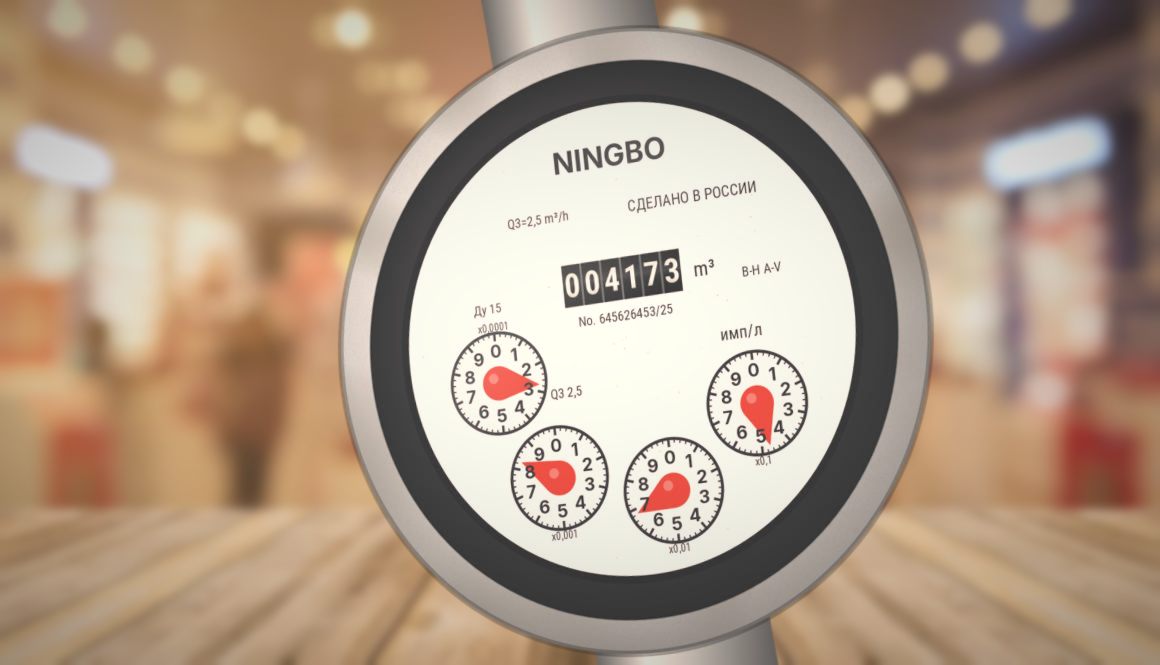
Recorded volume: 4173.4682
